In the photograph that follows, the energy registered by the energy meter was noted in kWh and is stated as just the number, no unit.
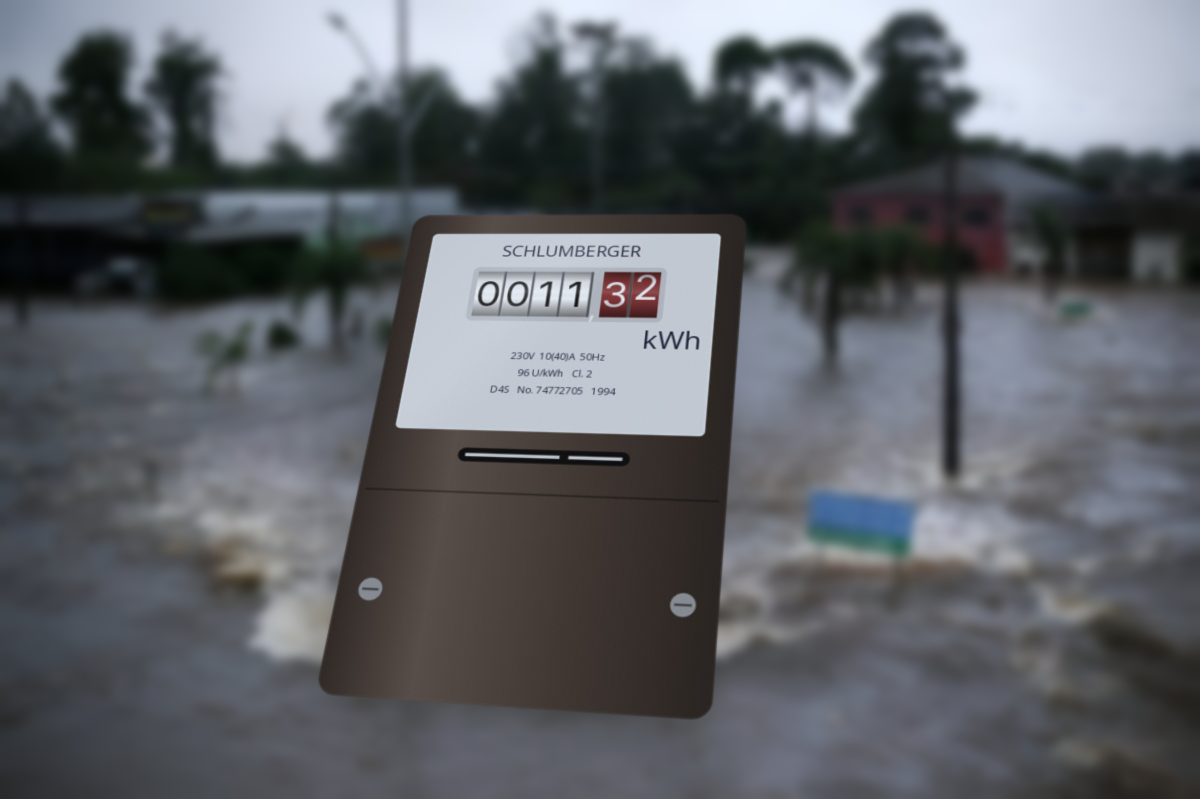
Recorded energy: 11.32
